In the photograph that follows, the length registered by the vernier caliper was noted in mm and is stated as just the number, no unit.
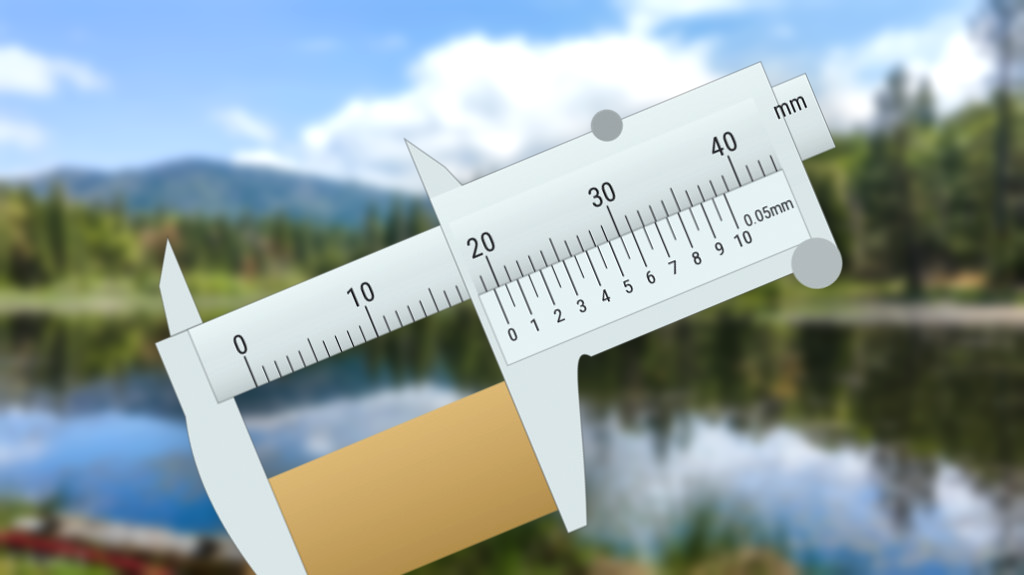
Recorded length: 19.6
